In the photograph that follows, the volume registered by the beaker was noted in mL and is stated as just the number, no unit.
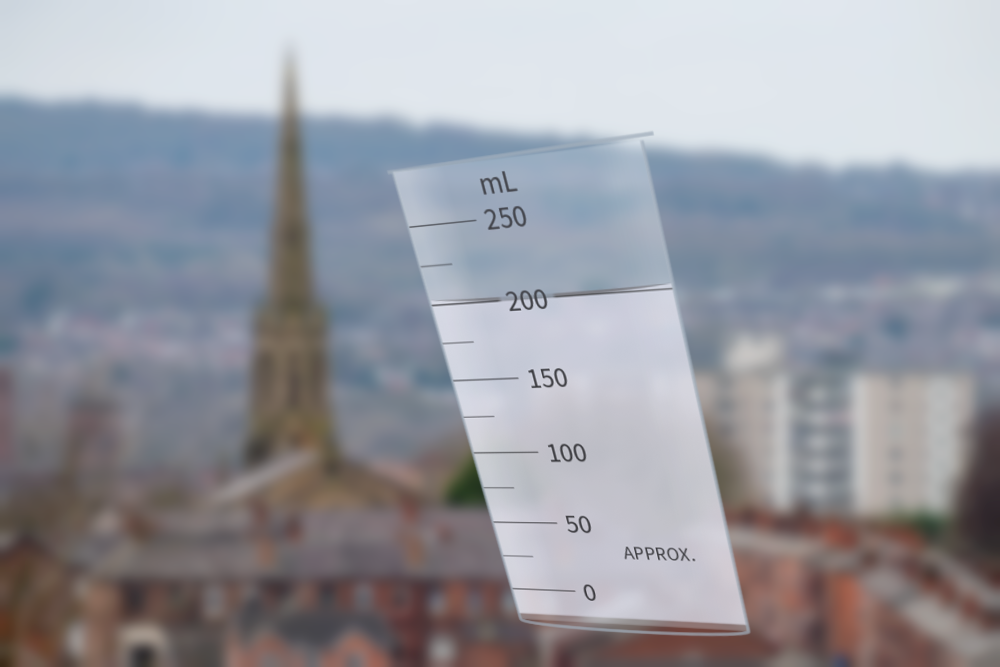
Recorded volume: 200
